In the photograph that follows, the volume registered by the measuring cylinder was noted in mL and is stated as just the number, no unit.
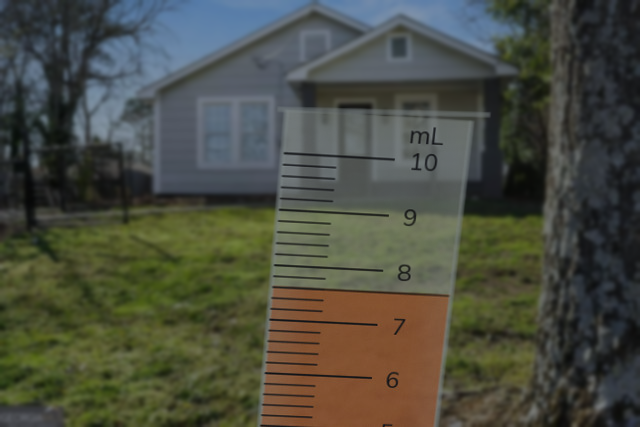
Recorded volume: 7.6
